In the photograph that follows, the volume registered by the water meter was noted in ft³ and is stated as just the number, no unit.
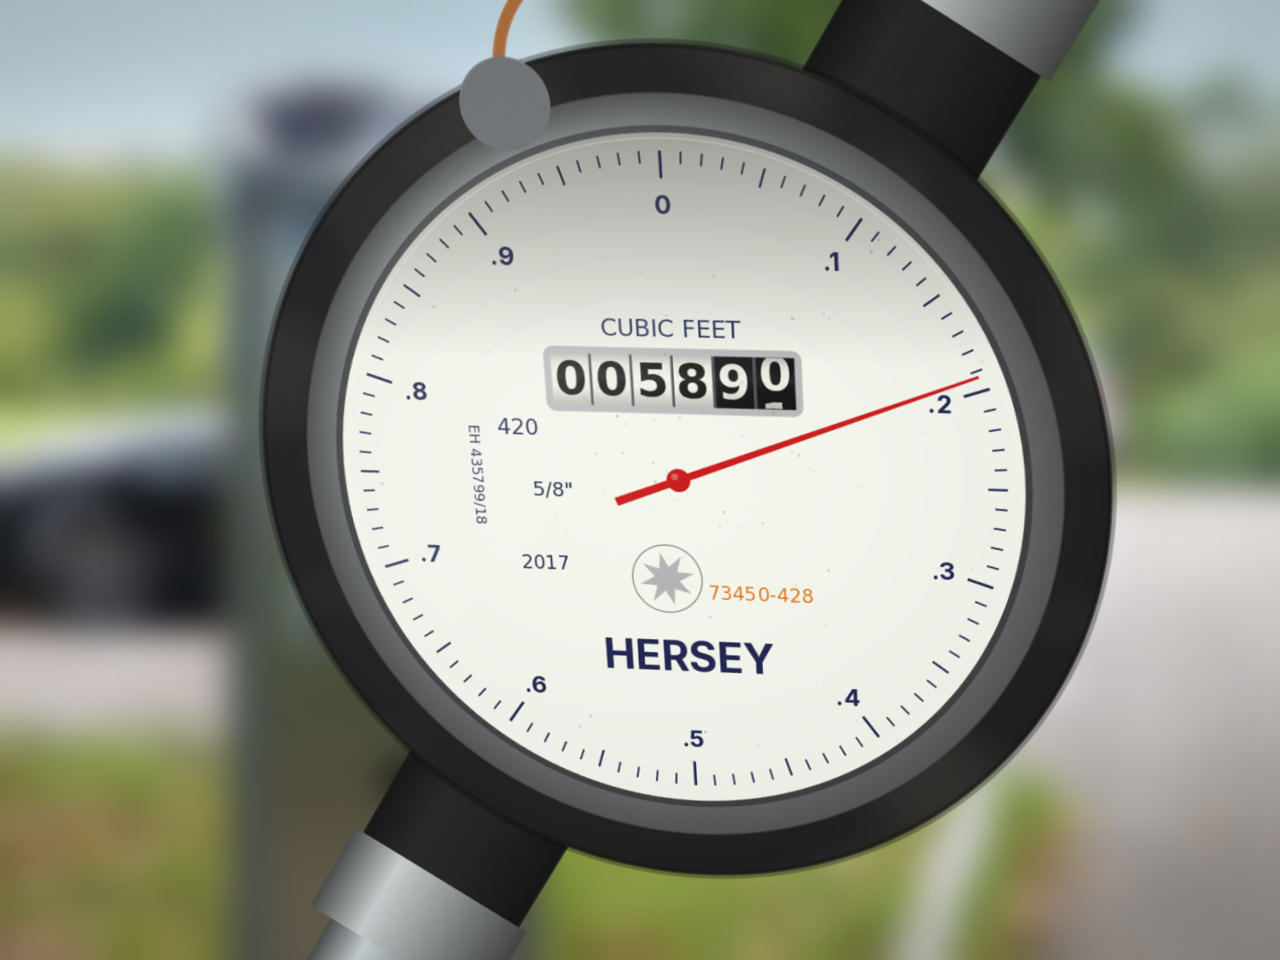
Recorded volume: 5890.19
